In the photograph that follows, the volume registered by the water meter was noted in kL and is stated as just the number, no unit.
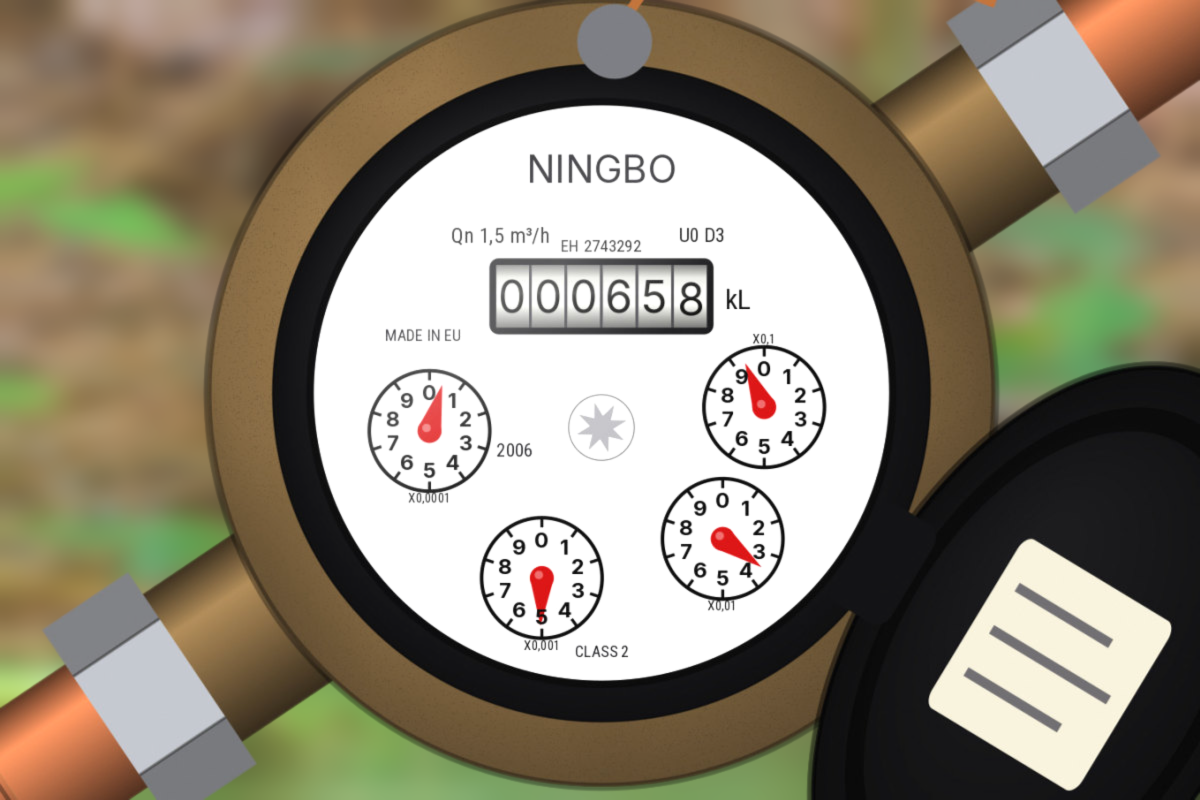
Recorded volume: 657.9350
